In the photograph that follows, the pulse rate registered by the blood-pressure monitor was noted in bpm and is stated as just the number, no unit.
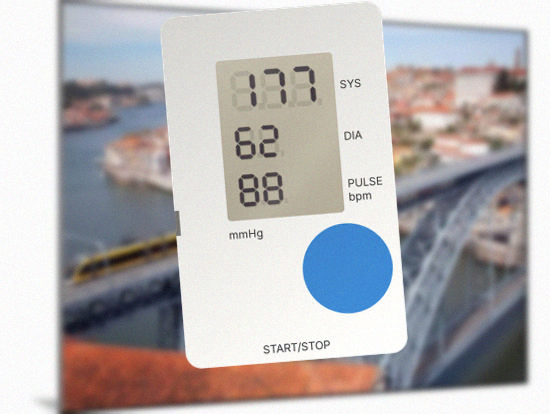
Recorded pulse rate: 88
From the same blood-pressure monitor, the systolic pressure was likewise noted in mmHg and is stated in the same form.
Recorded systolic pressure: 177
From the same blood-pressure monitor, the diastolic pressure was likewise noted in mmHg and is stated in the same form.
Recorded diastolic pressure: 62
